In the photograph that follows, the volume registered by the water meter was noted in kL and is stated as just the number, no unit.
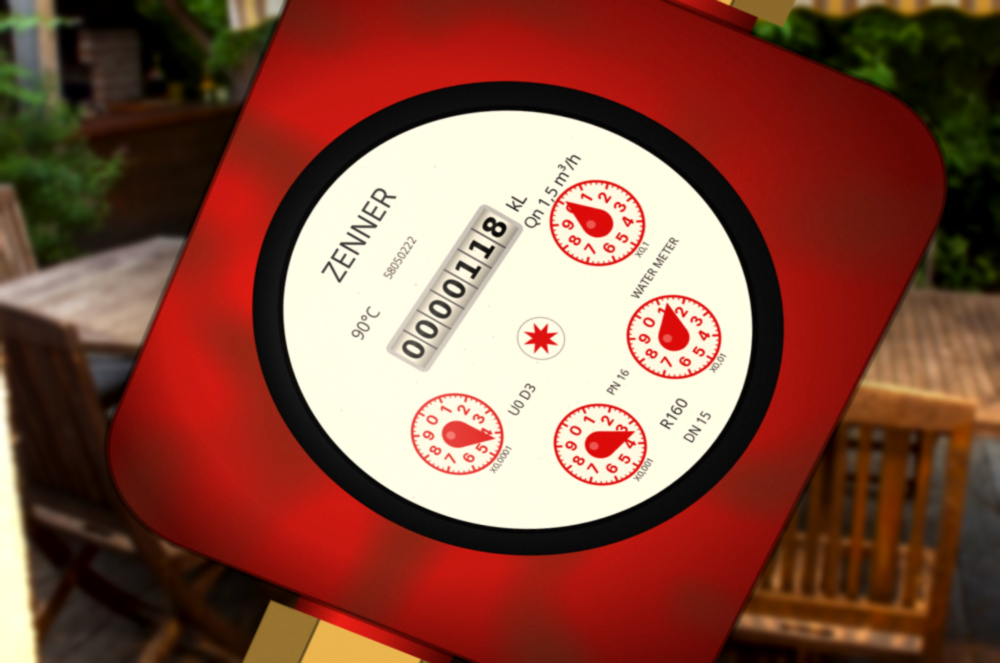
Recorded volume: 118.0134
